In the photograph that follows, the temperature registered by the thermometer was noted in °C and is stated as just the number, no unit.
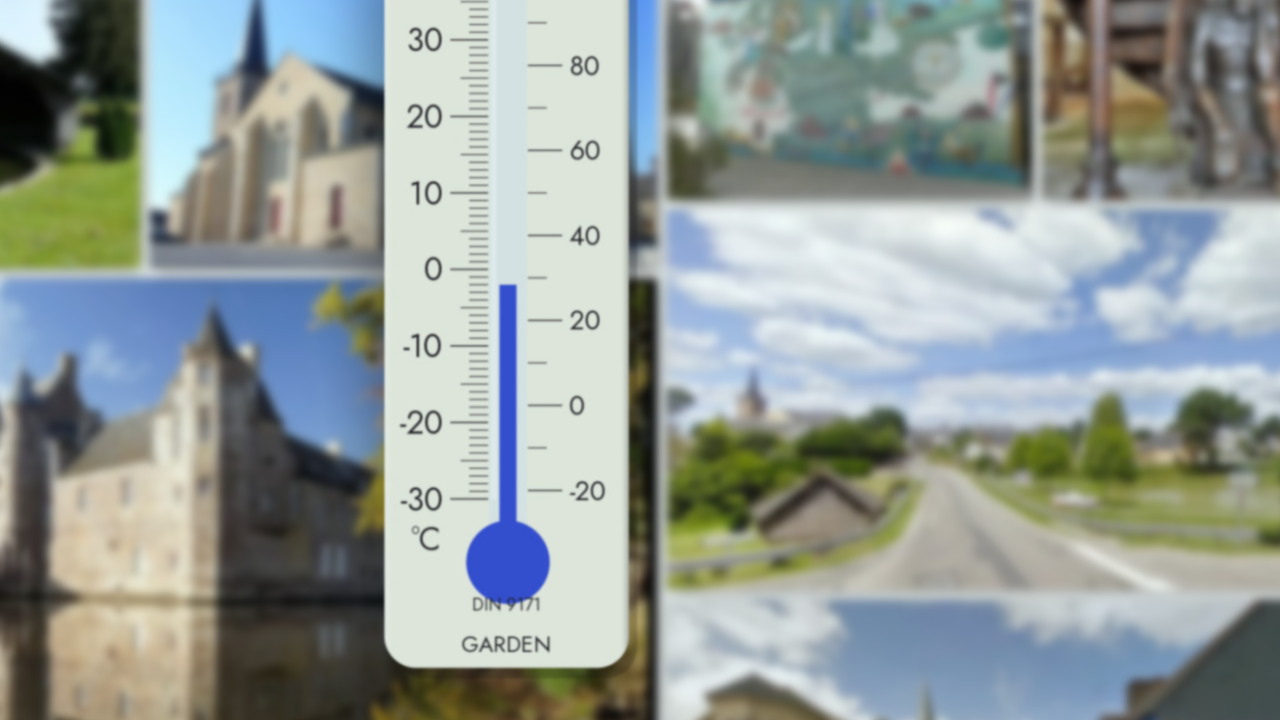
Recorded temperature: -2
